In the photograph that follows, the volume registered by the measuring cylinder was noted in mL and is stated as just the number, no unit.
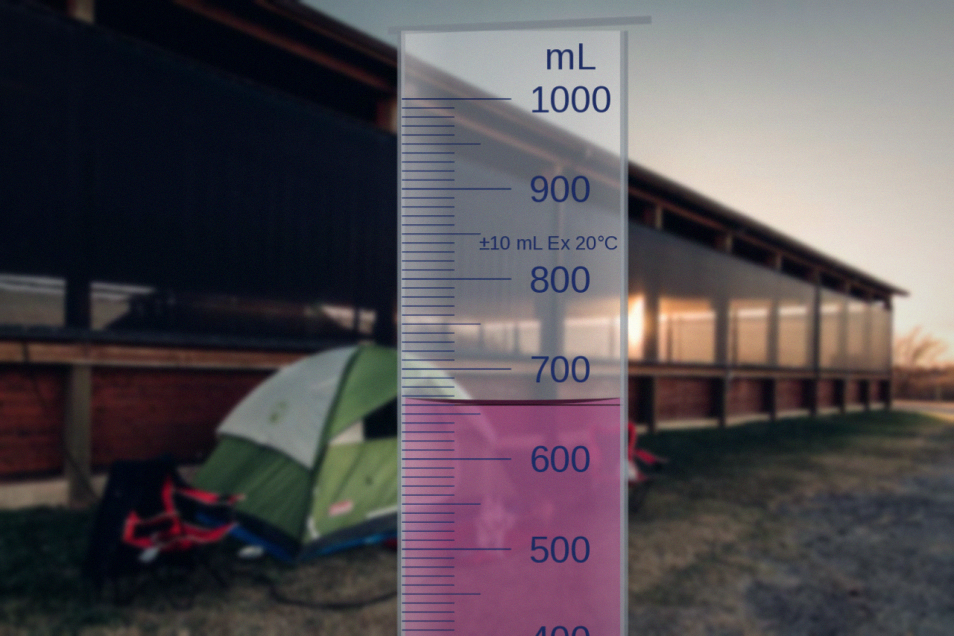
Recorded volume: 660
